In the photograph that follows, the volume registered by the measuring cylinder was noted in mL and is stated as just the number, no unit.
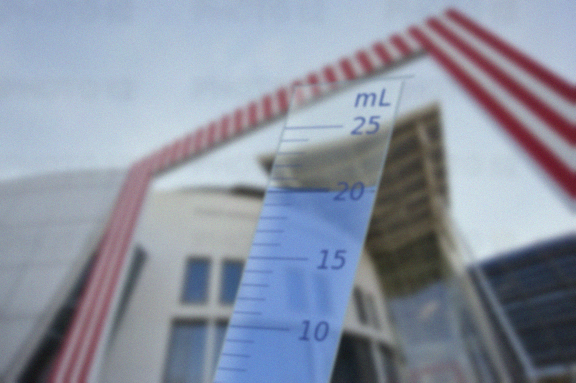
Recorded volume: 20
